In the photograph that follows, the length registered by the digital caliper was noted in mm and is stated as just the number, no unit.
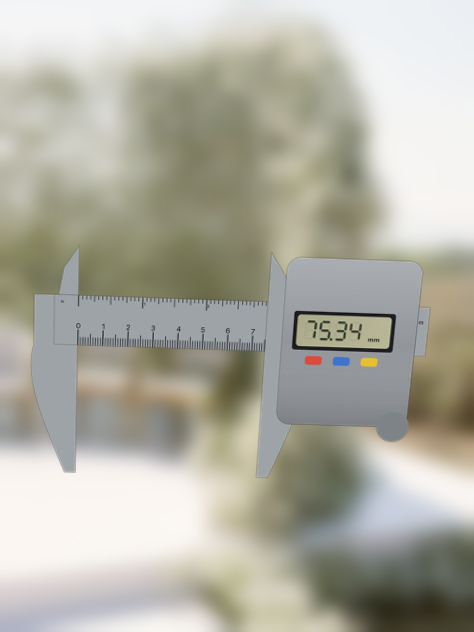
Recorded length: 75.34
